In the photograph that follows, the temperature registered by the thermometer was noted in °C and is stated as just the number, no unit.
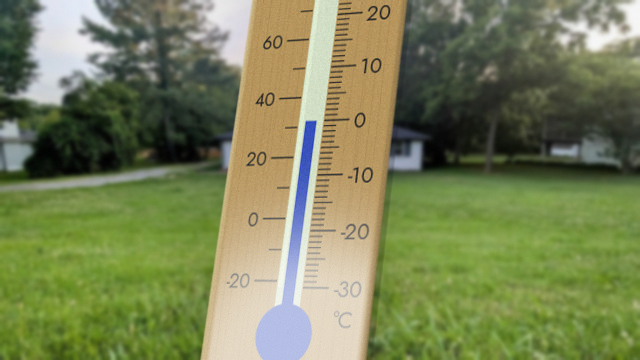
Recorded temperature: 0
